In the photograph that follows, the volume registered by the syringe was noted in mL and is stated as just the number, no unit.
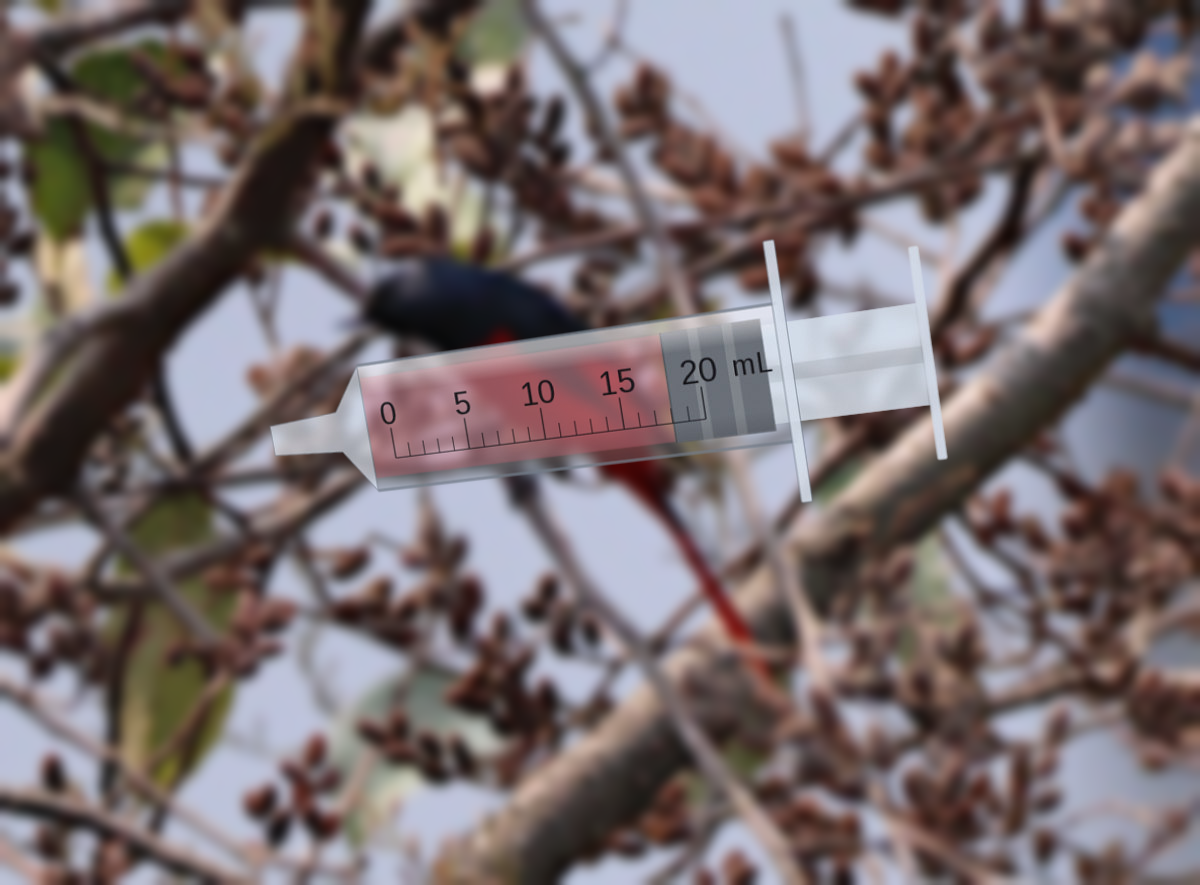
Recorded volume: 18
